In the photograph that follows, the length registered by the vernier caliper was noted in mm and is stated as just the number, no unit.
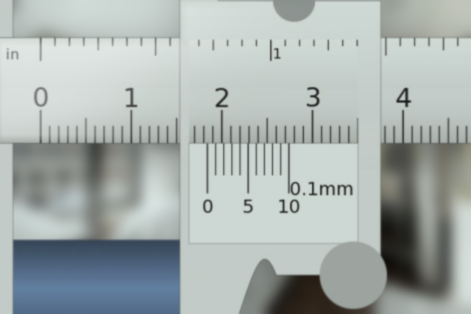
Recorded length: 18.4
